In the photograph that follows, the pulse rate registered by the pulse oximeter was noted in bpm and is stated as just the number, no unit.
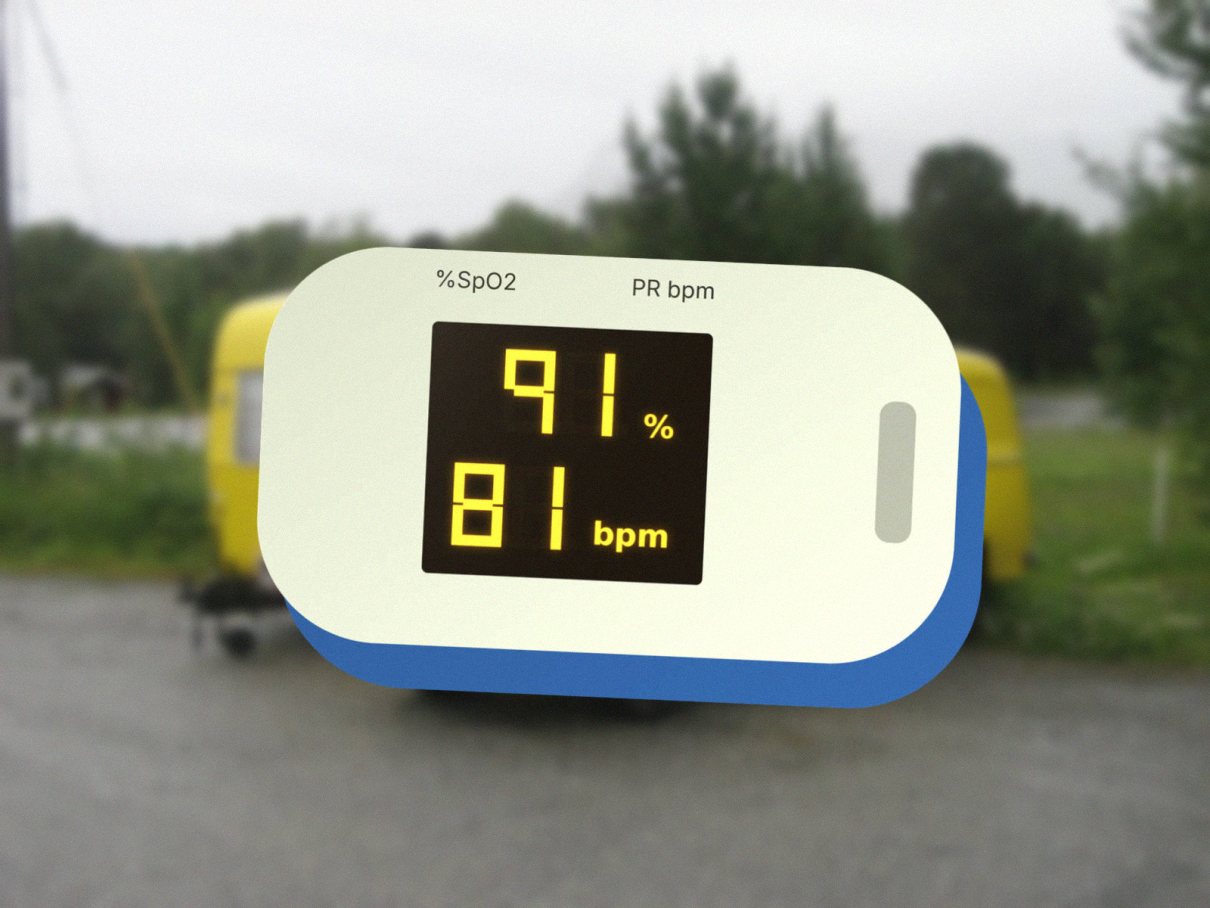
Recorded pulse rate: 81
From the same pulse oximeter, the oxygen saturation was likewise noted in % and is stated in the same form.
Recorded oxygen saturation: 91
